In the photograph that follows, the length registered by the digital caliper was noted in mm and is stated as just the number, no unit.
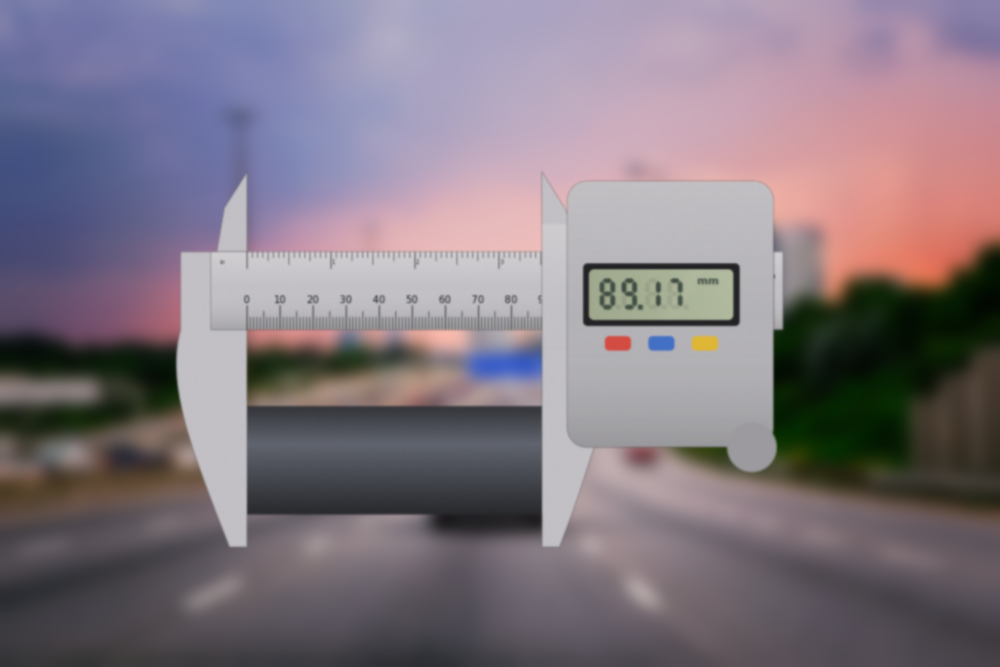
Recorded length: 89.17
